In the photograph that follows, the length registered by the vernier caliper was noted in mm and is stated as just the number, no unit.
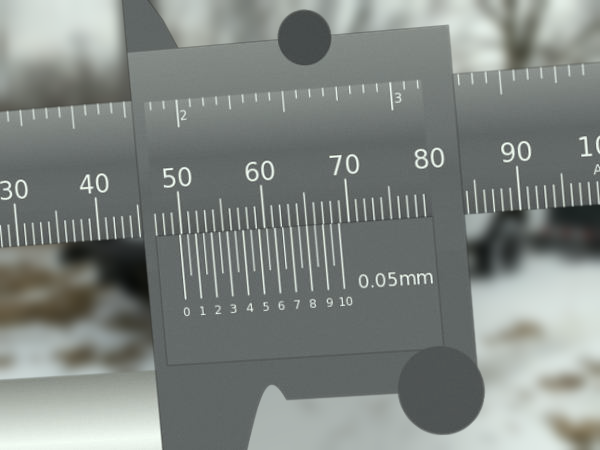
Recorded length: 49.8
